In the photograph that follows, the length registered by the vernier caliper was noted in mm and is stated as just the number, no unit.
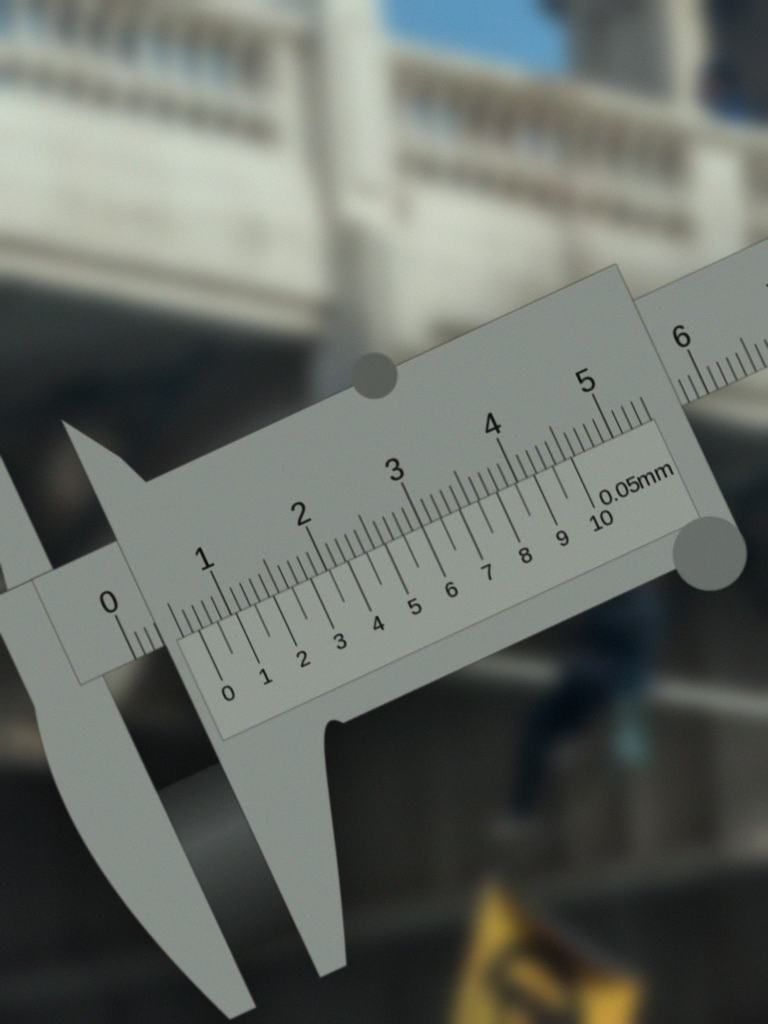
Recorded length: 6.6
